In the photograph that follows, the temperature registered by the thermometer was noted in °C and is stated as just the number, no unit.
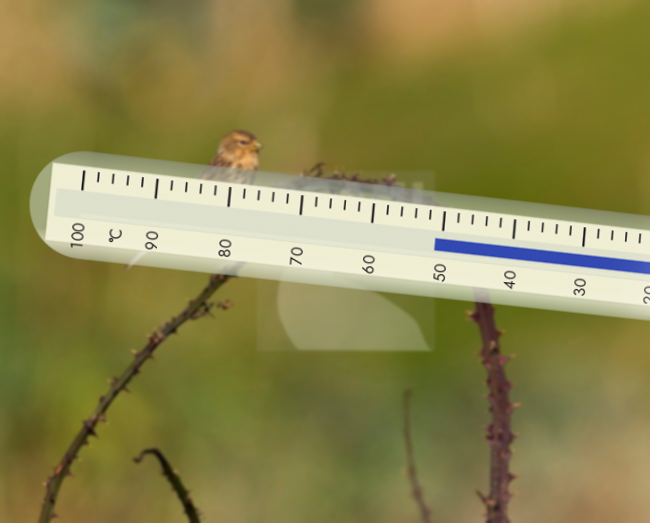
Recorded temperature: 51
